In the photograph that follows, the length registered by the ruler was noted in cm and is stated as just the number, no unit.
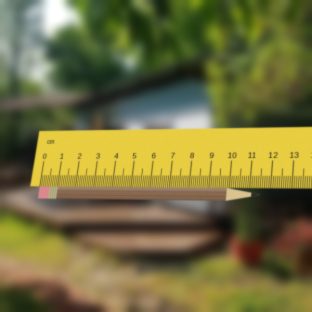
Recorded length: 11.5
